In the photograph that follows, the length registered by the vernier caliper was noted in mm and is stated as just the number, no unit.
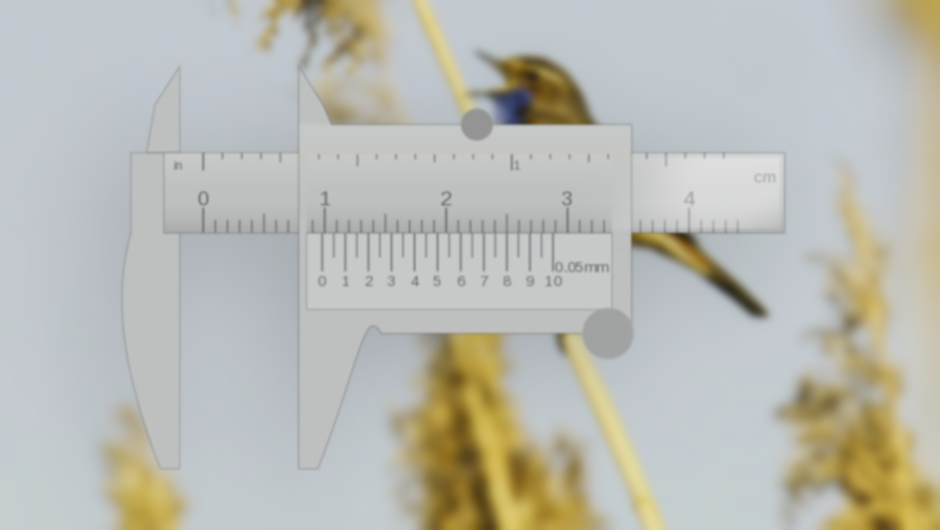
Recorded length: 9.8
